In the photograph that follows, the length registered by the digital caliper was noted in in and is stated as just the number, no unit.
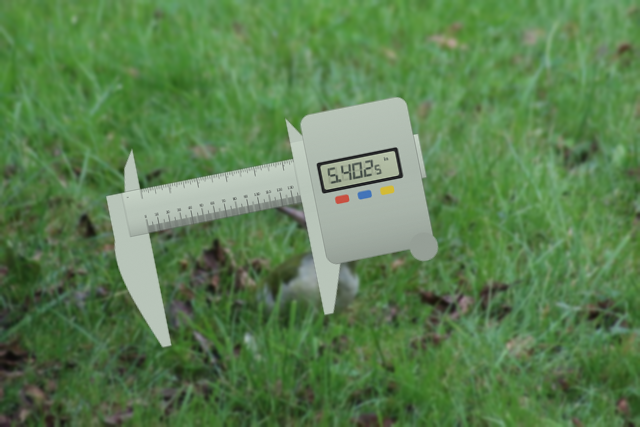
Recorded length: 5.4025
